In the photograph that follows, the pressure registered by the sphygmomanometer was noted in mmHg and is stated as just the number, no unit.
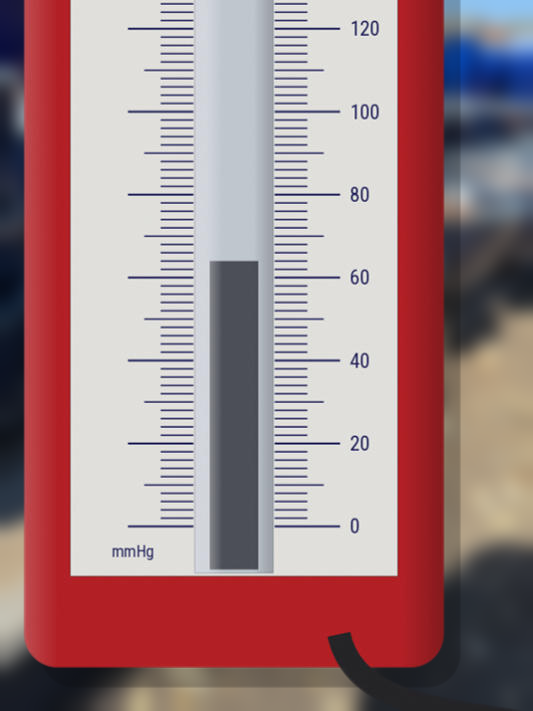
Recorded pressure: 64
